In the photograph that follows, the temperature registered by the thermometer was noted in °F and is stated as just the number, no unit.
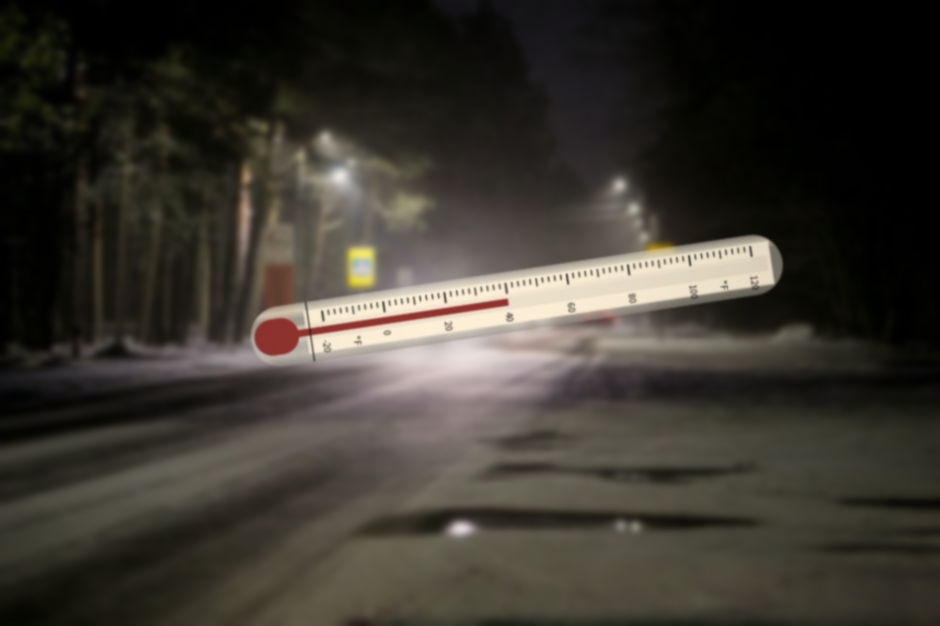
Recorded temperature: 40
